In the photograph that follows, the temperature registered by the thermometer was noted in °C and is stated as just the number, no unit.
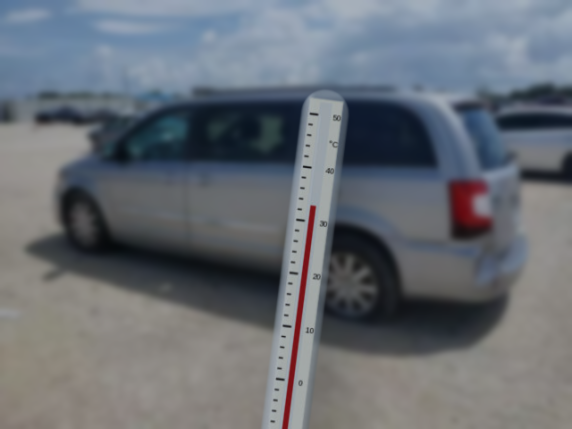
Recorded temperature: 33
